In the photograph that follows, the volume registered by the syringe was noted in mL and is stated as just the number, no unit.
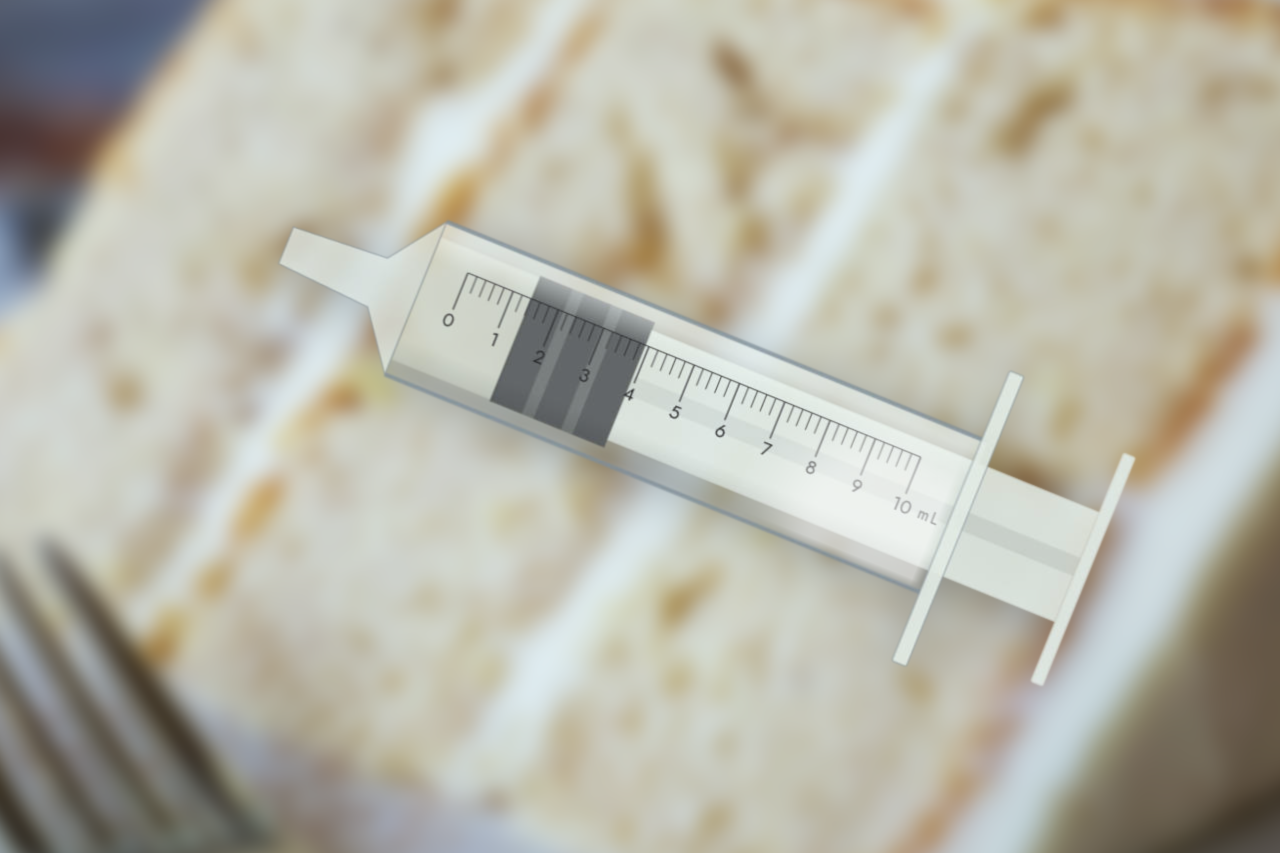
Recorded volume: 1.4
